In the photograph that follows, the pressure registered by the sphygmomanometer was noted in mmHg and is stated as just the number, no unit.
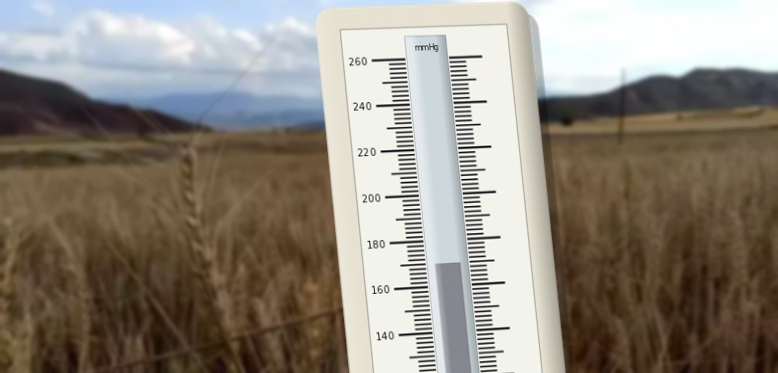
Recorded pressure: 170
